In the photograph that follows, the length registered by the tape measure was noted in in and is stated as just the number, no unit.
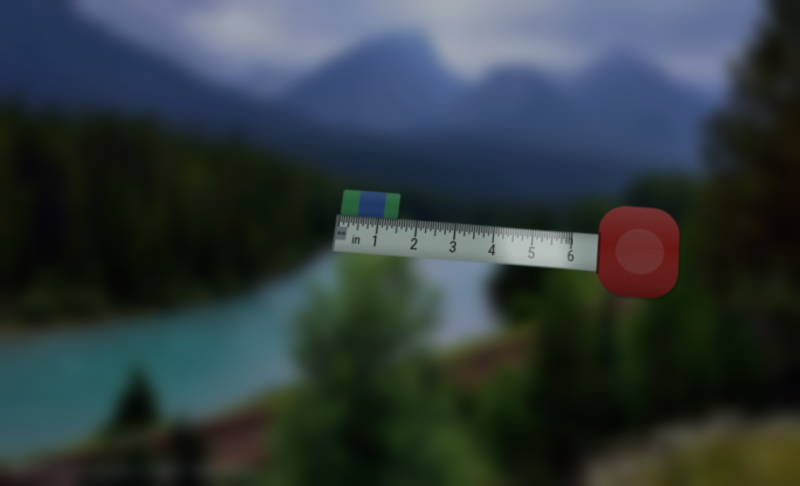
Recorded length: 1.5
